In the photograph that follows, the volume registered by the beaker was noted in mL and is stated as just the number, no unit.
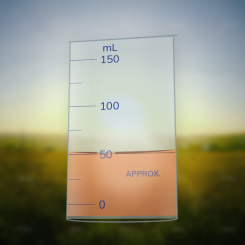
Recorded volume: 50
